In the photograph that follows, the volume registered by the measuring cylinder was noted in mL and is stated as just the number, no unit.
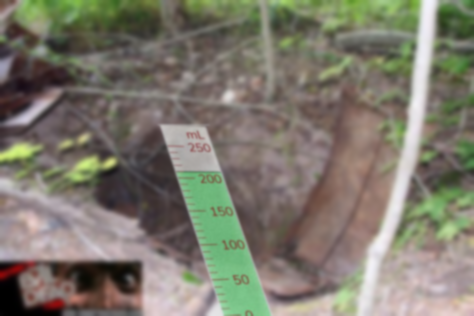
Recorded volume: 210
